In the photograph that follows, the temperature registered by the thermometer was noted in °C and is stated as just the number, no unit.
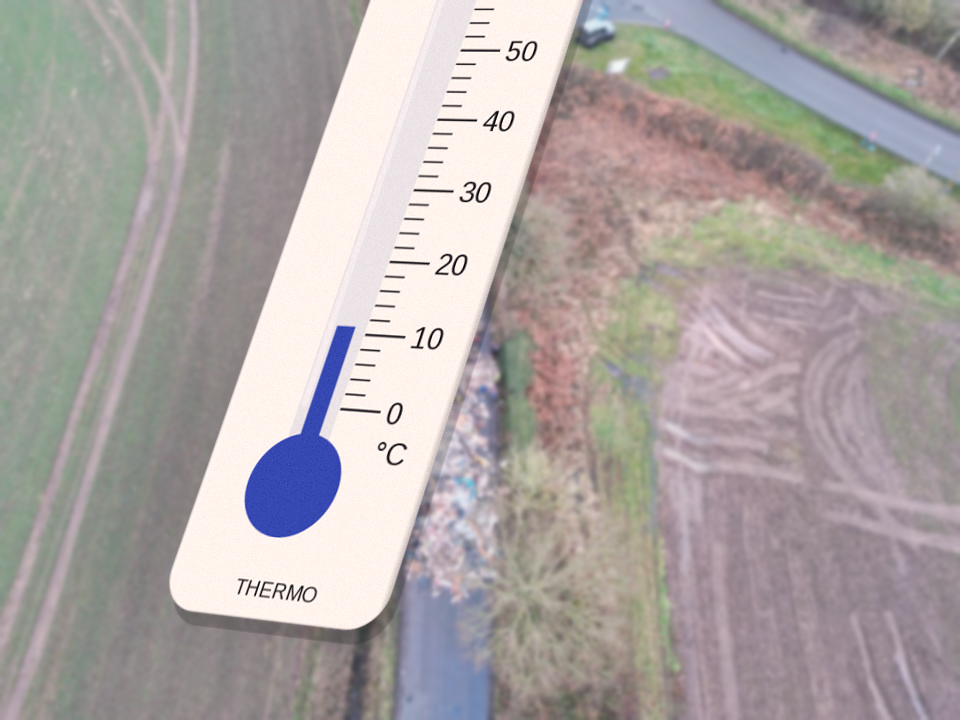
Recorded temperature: 11
